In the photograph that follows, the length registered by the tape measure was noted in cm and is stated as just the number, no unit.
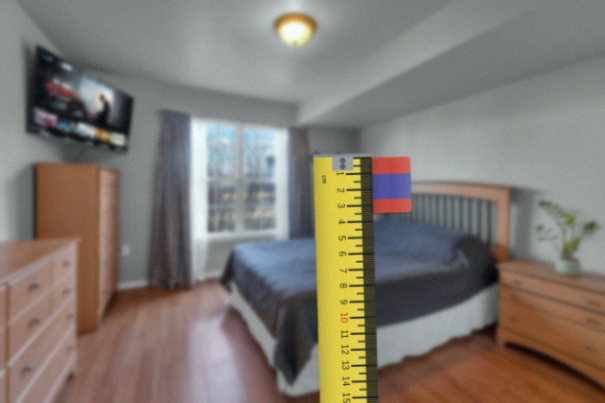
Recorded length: 3.5
